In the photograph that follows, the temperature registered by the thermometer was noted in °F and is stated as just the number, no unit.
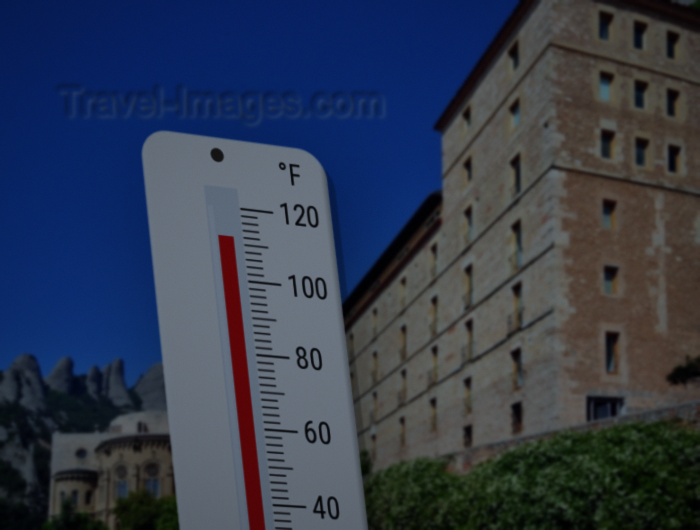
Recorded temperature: 112
